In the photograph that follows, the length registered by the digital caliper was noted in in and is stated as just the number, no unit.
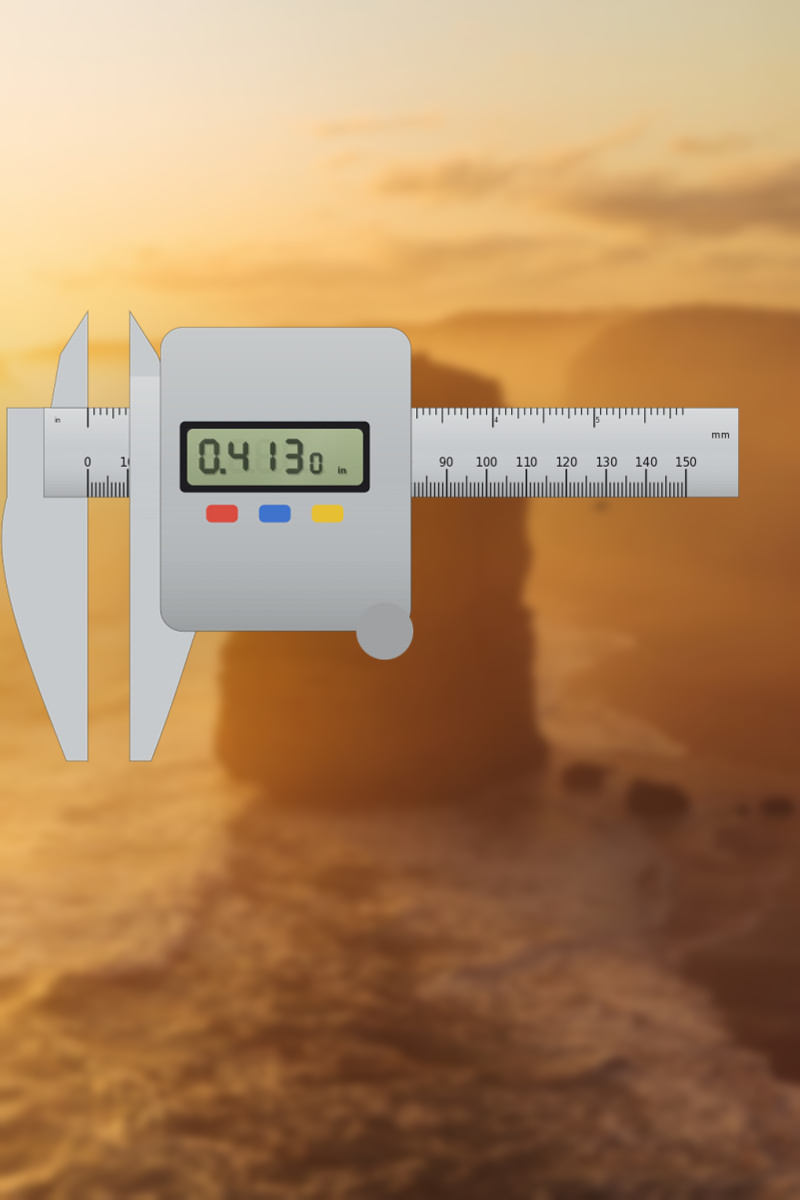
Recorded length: 0.4130
